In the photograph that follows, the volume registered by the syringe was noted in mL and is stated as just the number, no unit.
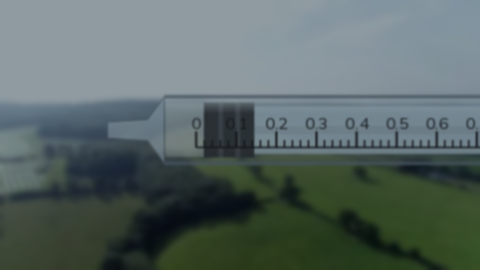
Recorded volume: 0.02
